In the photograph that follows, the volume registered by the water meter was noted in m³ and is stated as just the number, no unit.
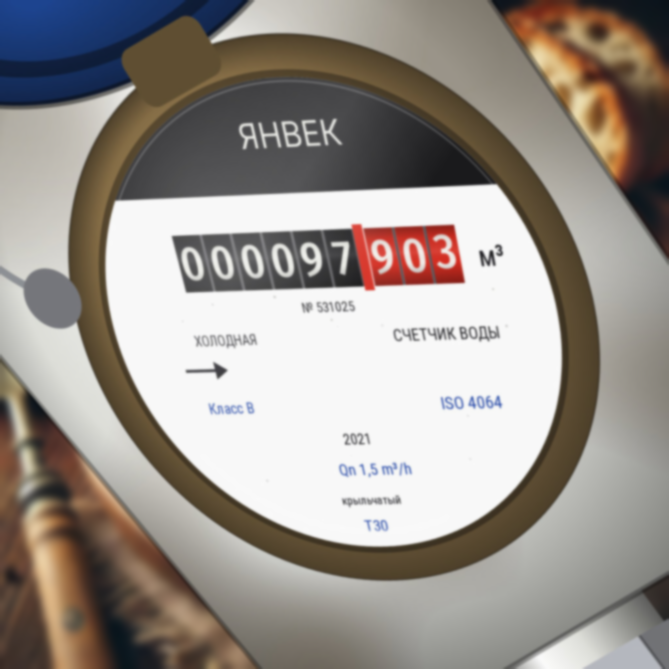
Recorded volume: 97.903
